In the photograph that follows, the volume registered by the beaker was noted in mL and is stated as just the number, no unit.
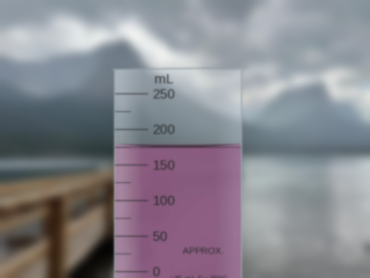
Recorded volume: 175
